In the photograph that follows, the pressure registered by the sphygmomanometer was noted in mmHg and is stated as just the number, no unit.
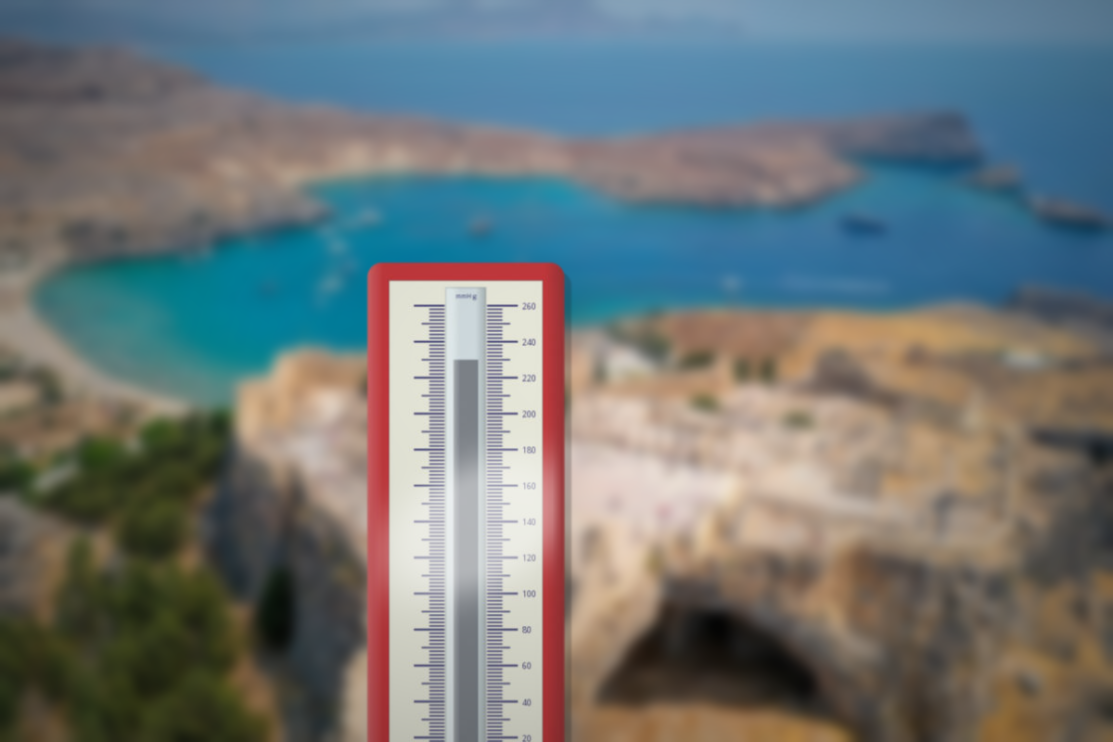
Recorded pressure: 230
